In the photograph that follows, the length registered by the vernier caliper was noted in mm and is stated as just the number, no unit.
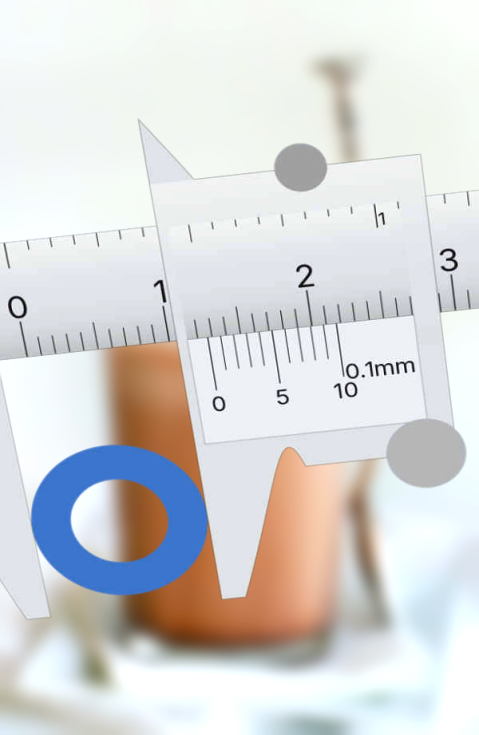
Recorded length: 12.7
